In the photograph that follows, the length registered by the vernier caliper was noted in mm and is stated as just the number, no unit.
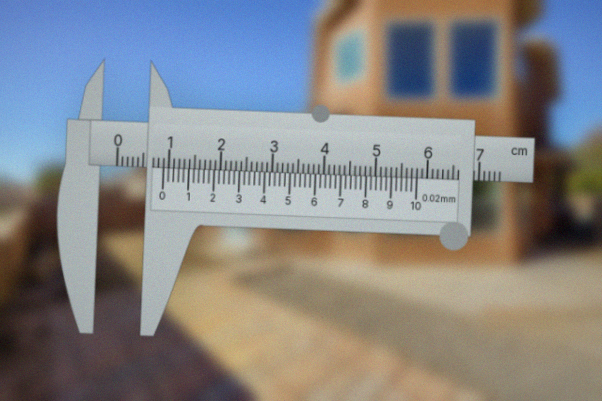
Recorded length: 9.0
